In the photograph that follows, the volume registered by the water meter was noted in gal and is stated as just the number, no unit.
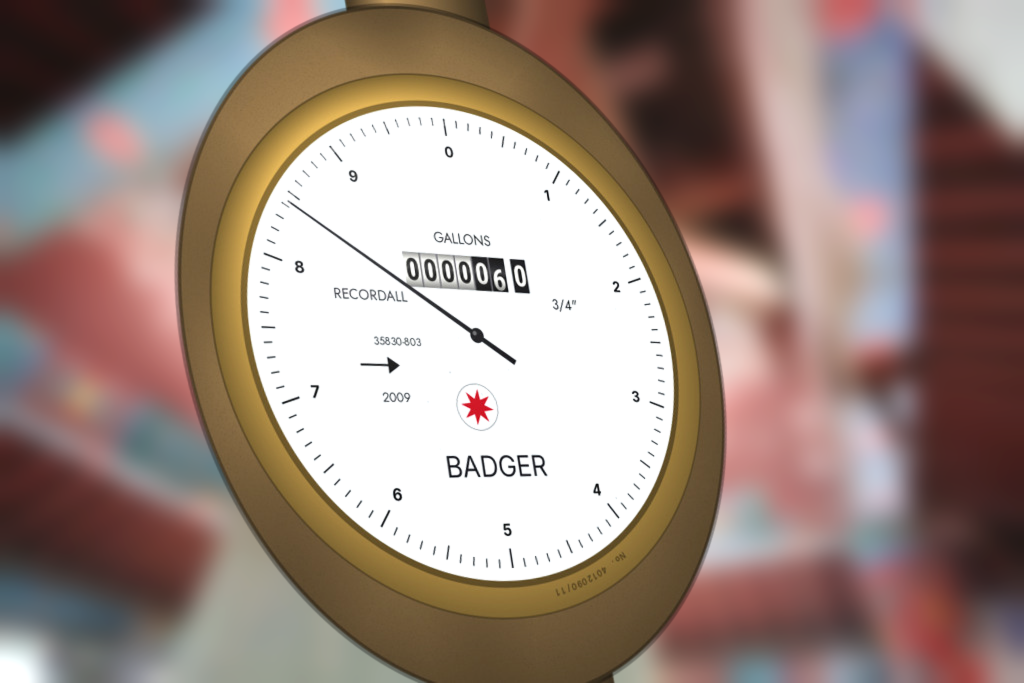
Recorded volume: 58.4
